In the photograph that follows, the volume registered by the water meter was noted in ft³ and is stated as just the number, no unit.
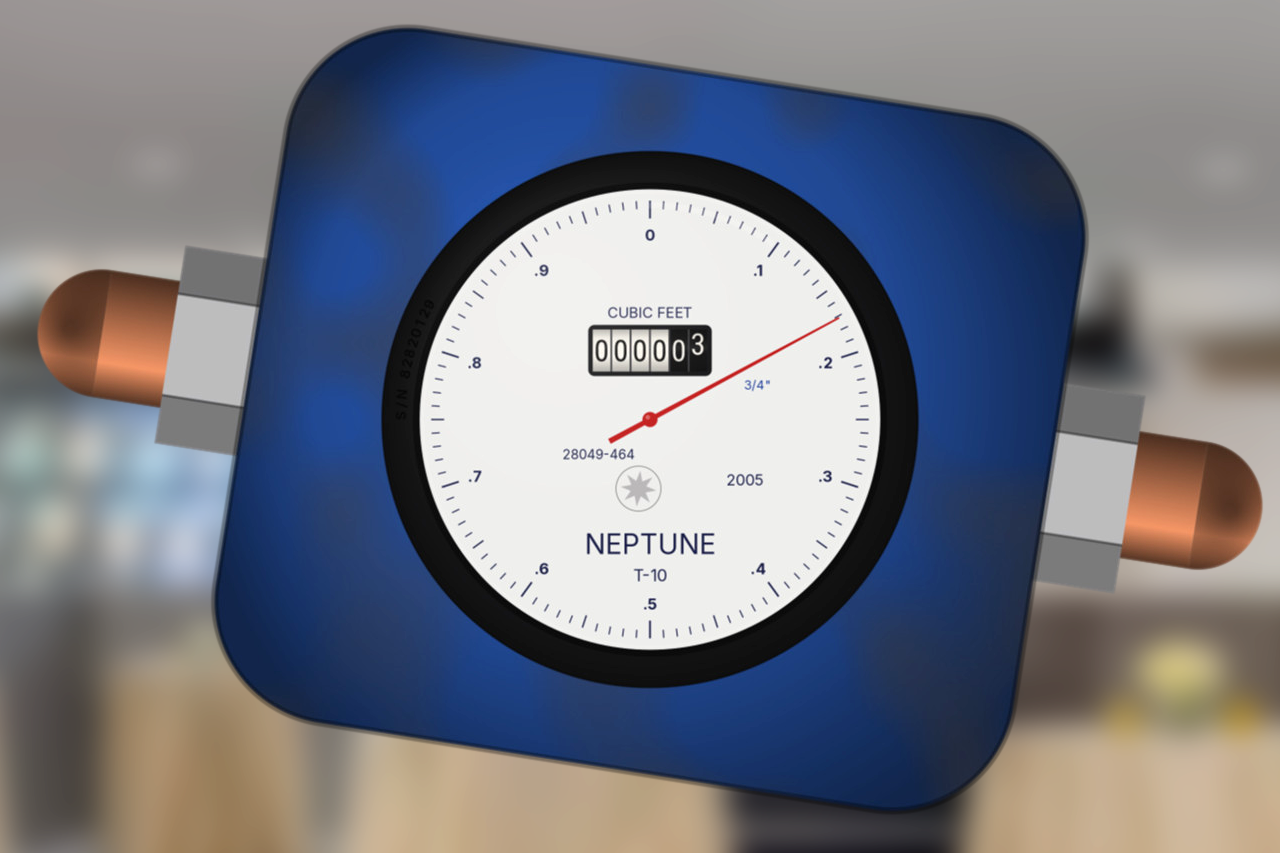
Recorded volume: 3.17
